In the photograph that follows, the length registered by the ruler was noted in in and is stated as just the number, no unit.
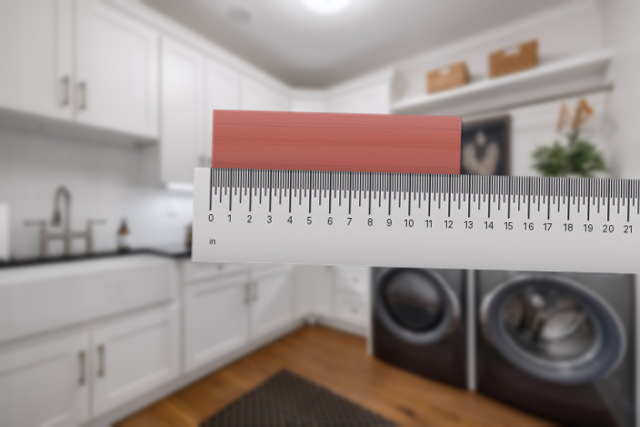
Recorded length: 12.5
